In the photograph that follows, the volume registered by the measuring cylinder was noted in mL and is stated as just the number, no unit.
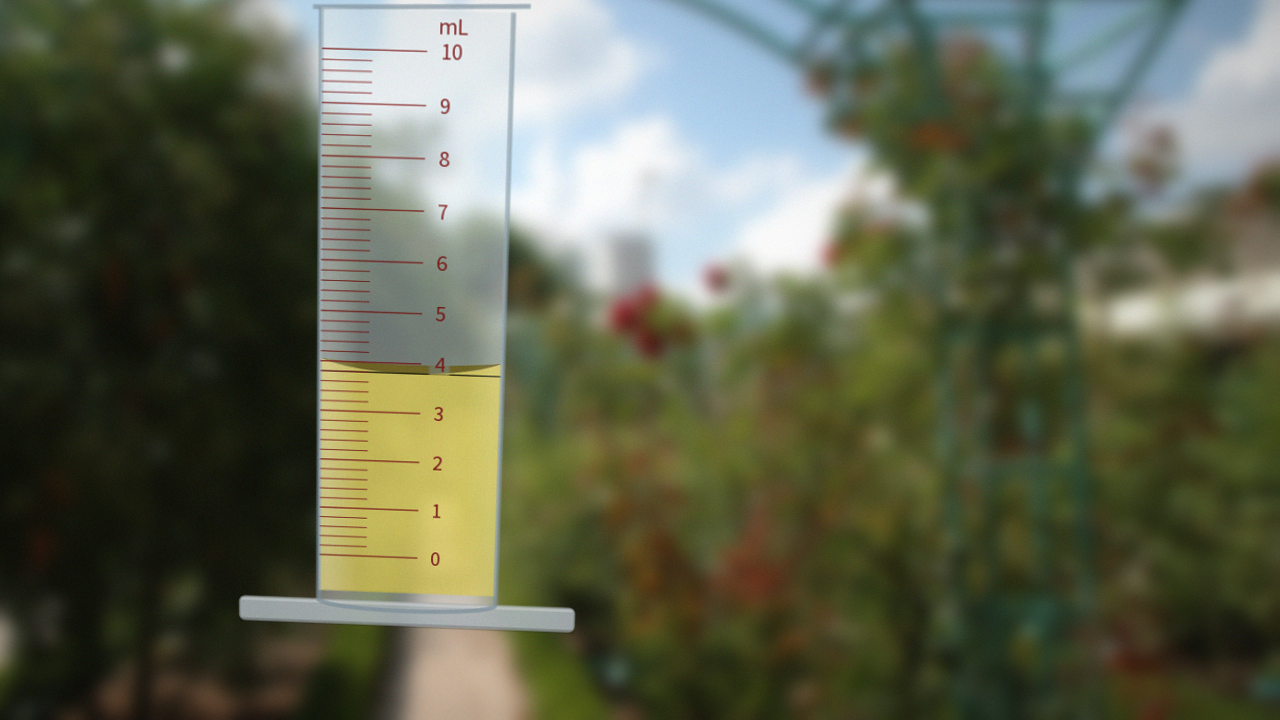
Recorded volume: 3.8
